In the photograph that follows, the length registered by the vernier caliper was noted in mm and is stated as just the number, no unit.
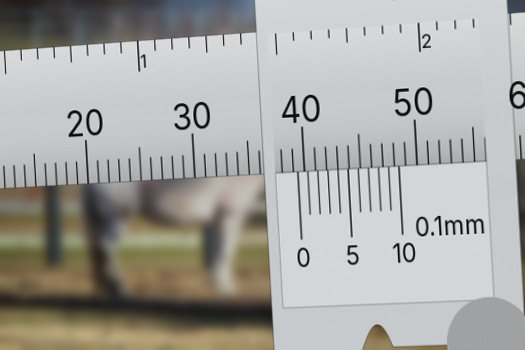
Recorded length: 39.4
